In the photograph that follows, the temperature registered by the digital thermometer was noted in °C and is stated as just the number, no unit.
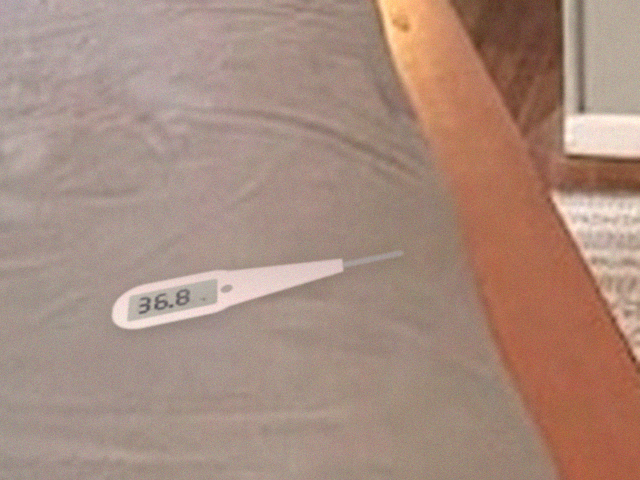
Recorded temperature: 36.8
